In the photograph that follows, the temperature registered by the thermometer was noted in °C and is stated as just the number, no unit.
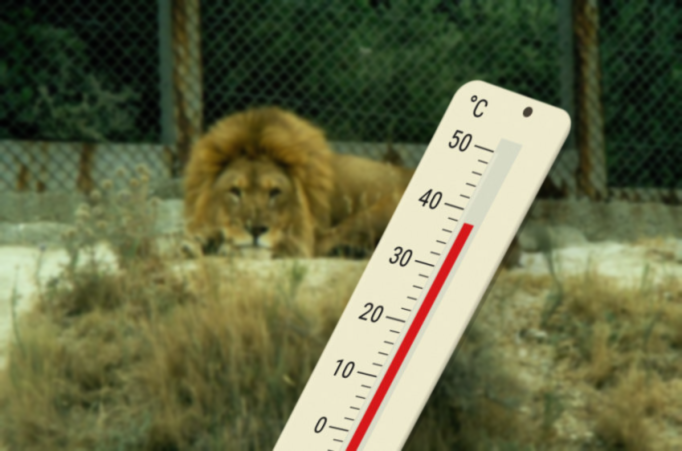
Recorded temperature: 38
